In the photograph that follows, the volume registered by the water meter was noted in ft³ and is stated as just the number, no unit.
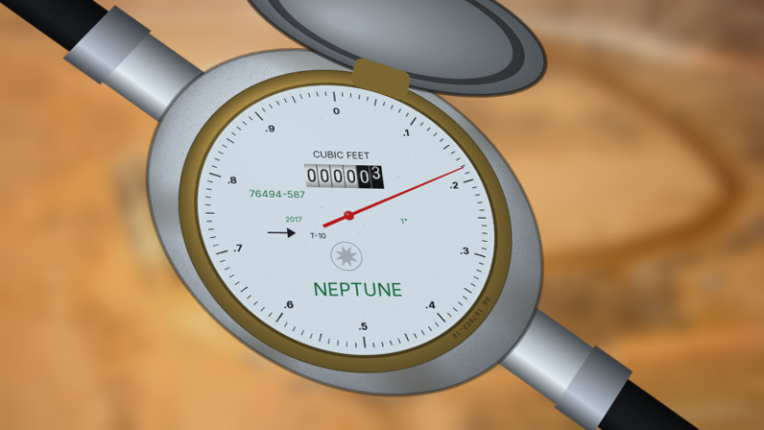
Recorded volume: 3.18
